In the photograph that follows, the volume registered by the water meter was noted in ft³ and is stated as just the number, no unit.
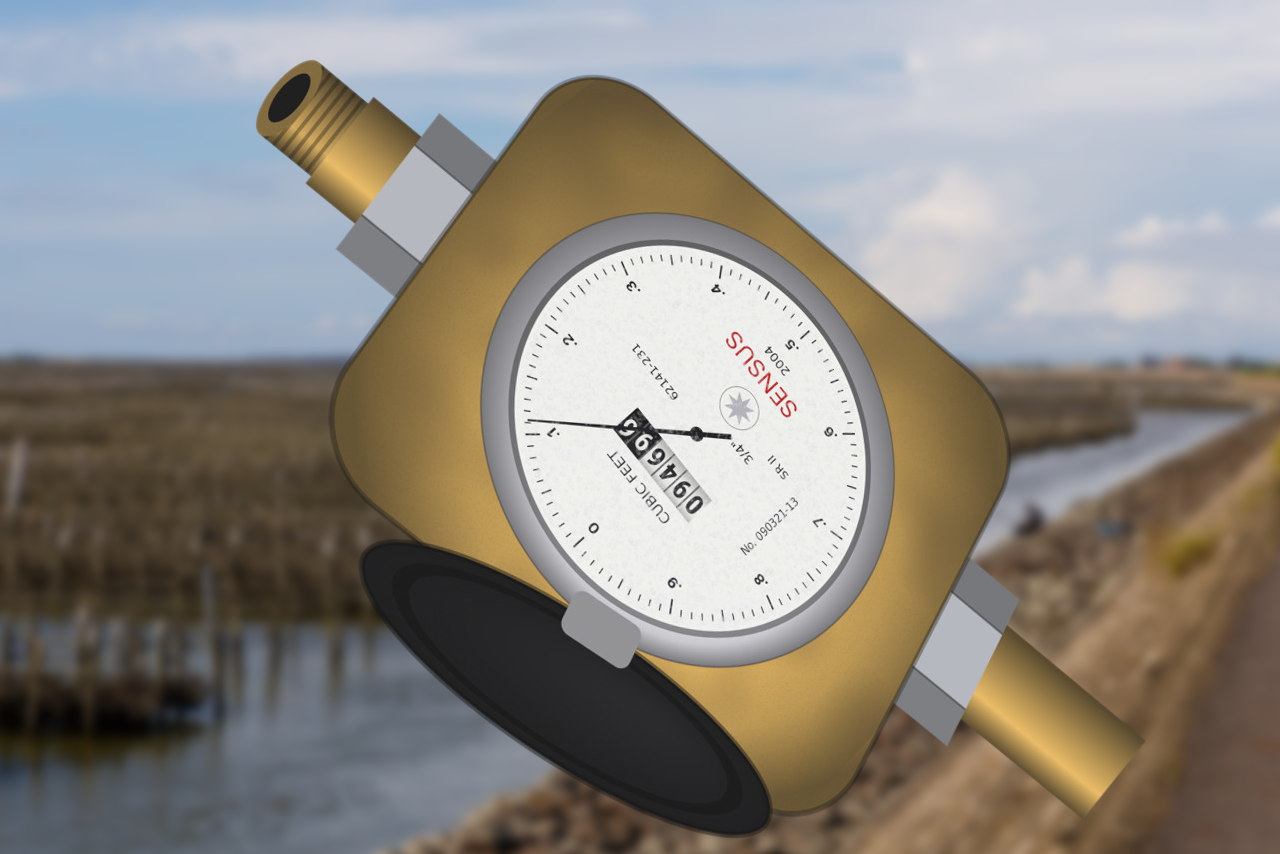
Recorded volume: 94696.11
